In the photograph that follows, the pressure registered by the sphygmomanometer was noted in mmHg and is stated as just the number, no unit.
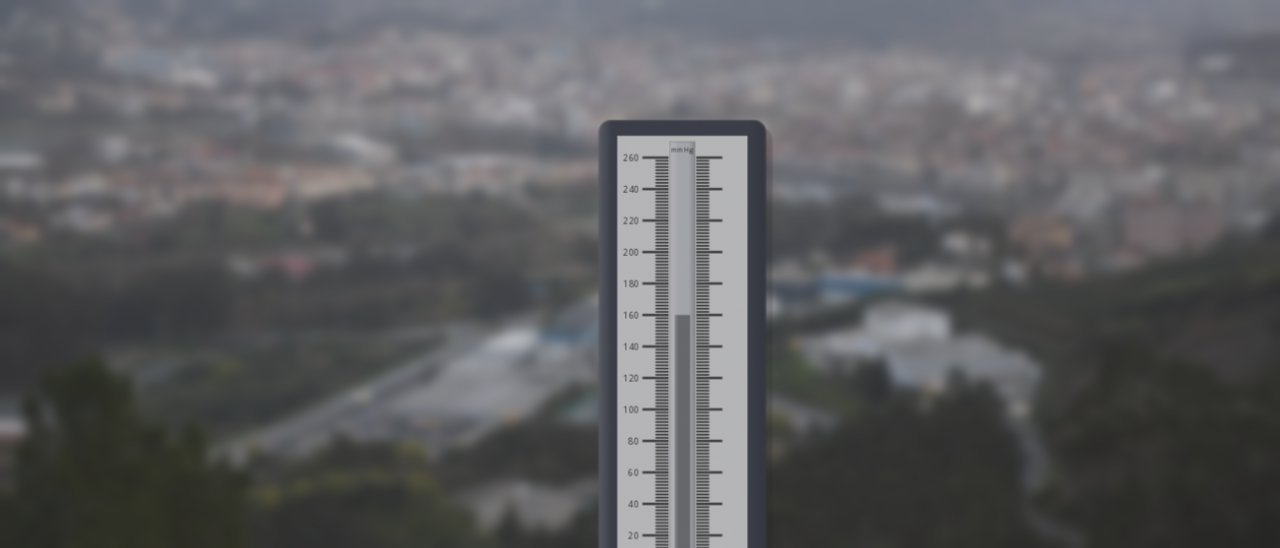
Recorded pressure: 160
